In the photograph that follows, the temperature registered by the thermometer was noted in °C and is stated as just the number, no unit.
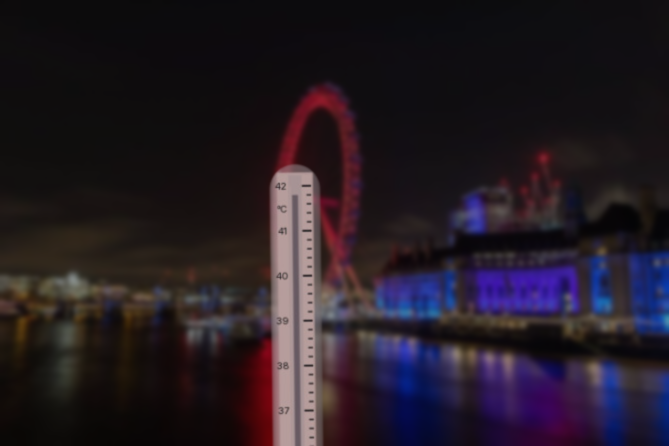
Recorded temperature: 41.8
